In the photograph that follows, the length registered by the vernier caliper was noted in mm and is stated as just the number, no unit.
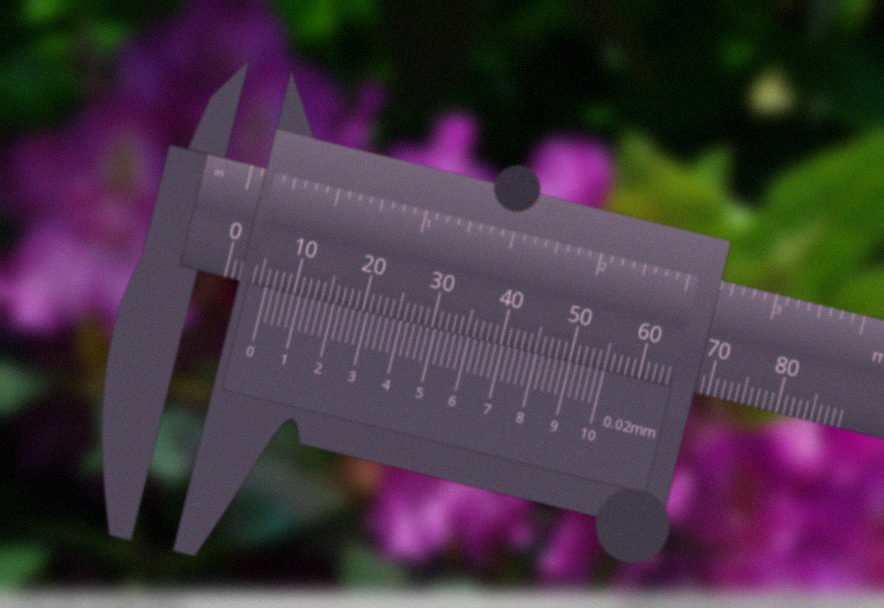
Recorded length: 6.0
